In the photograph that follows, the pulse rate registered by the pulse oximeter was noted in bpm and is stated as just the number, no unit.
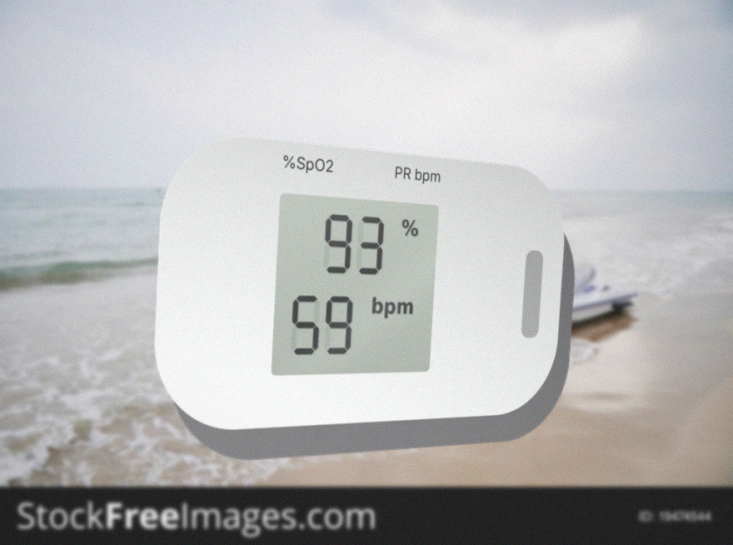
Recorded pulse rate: 59
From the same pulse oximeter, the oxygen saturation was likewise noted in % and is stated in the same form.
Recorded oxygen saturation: 93
